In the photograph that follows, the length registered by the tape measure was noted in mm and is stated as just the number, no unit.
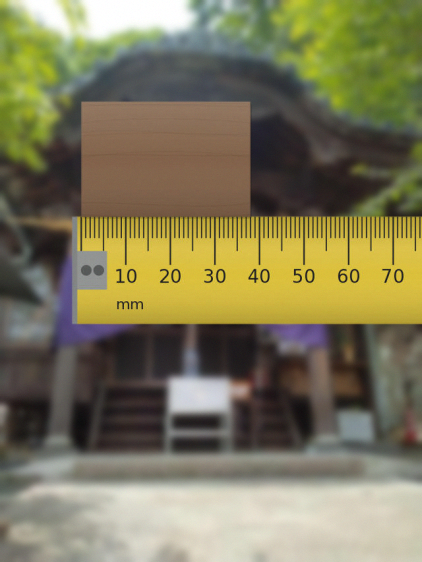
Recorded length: 38
